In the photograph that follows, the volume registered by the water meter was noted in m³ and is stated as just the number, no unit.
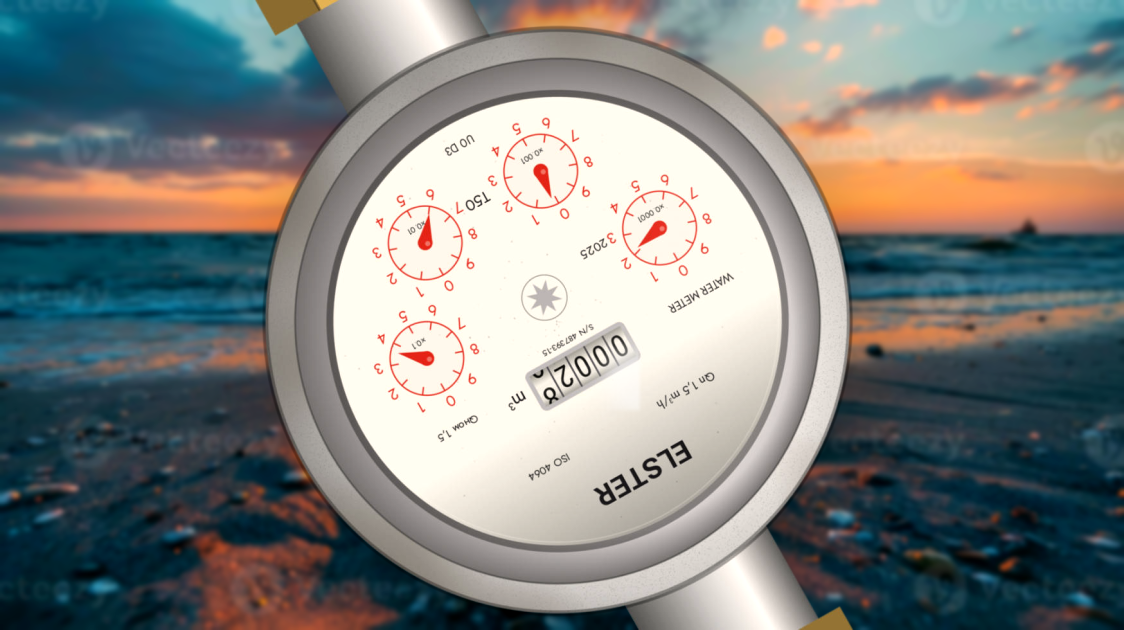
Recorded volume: 28.3602
